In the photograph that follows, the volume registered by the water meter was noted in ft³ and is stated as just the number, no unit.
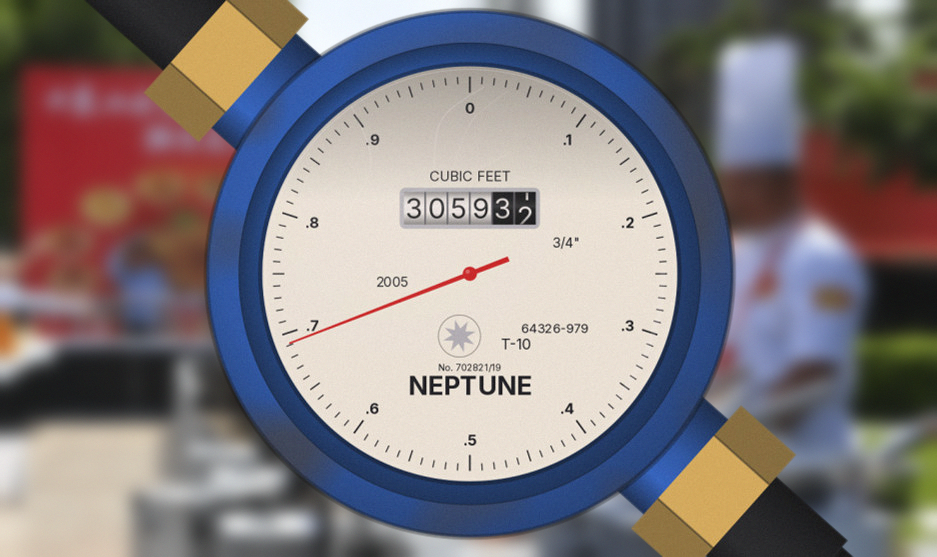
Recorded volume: 305931.69
